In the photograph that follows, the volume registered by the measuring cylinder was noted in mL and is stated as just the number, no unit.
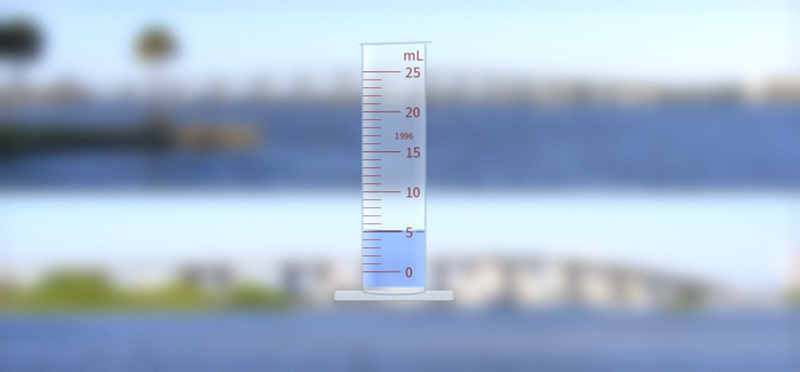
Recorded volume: 5
